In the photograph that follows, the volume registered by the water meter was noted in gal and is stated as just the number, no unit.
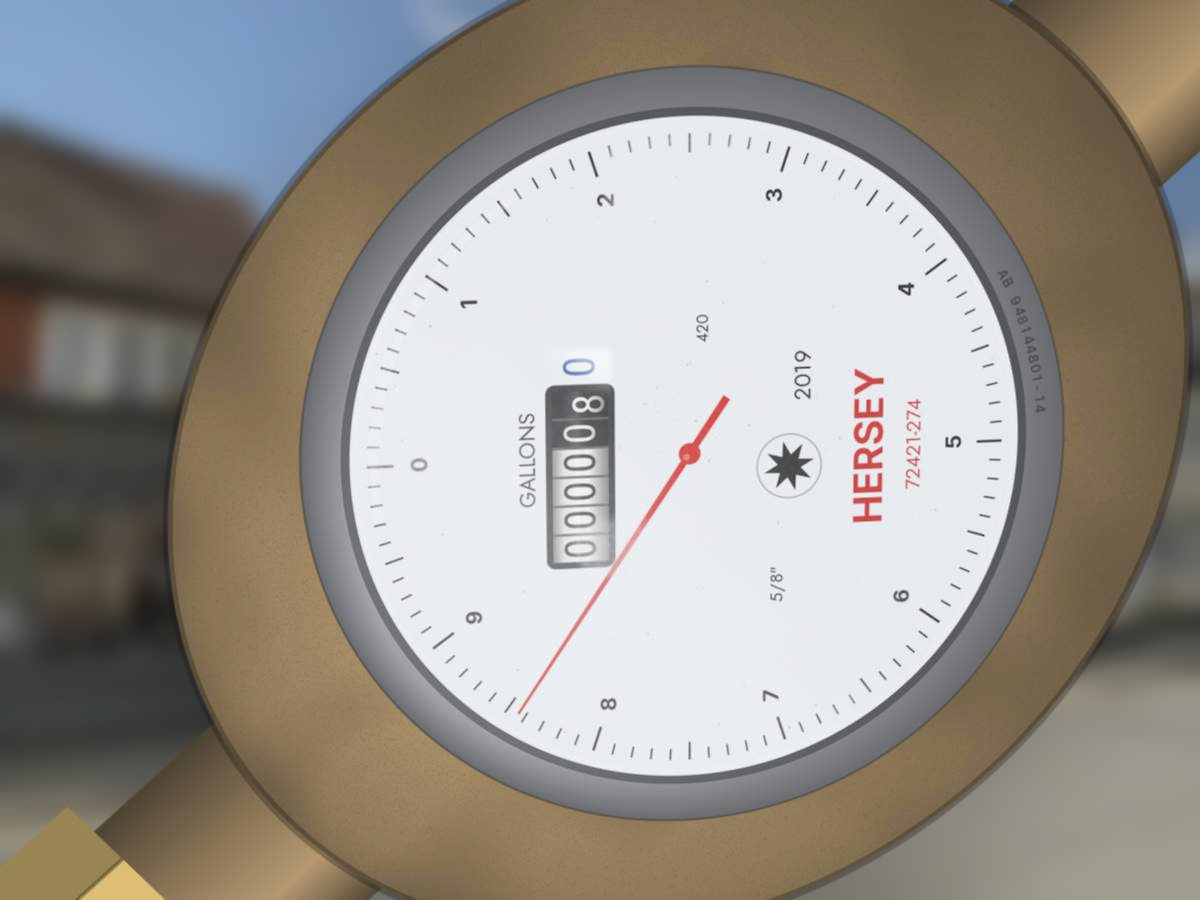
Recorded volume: 78.4
